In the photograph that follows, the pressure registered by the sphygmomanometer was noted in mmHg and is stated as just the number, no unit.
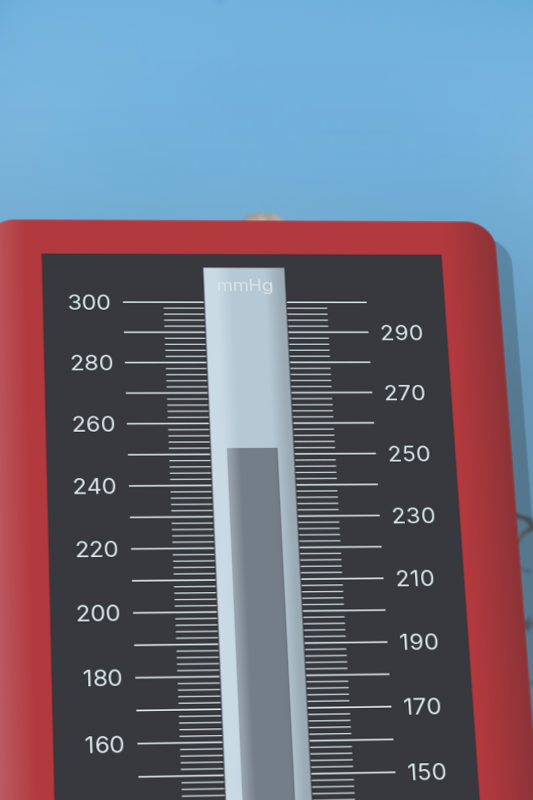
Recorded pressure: 252
